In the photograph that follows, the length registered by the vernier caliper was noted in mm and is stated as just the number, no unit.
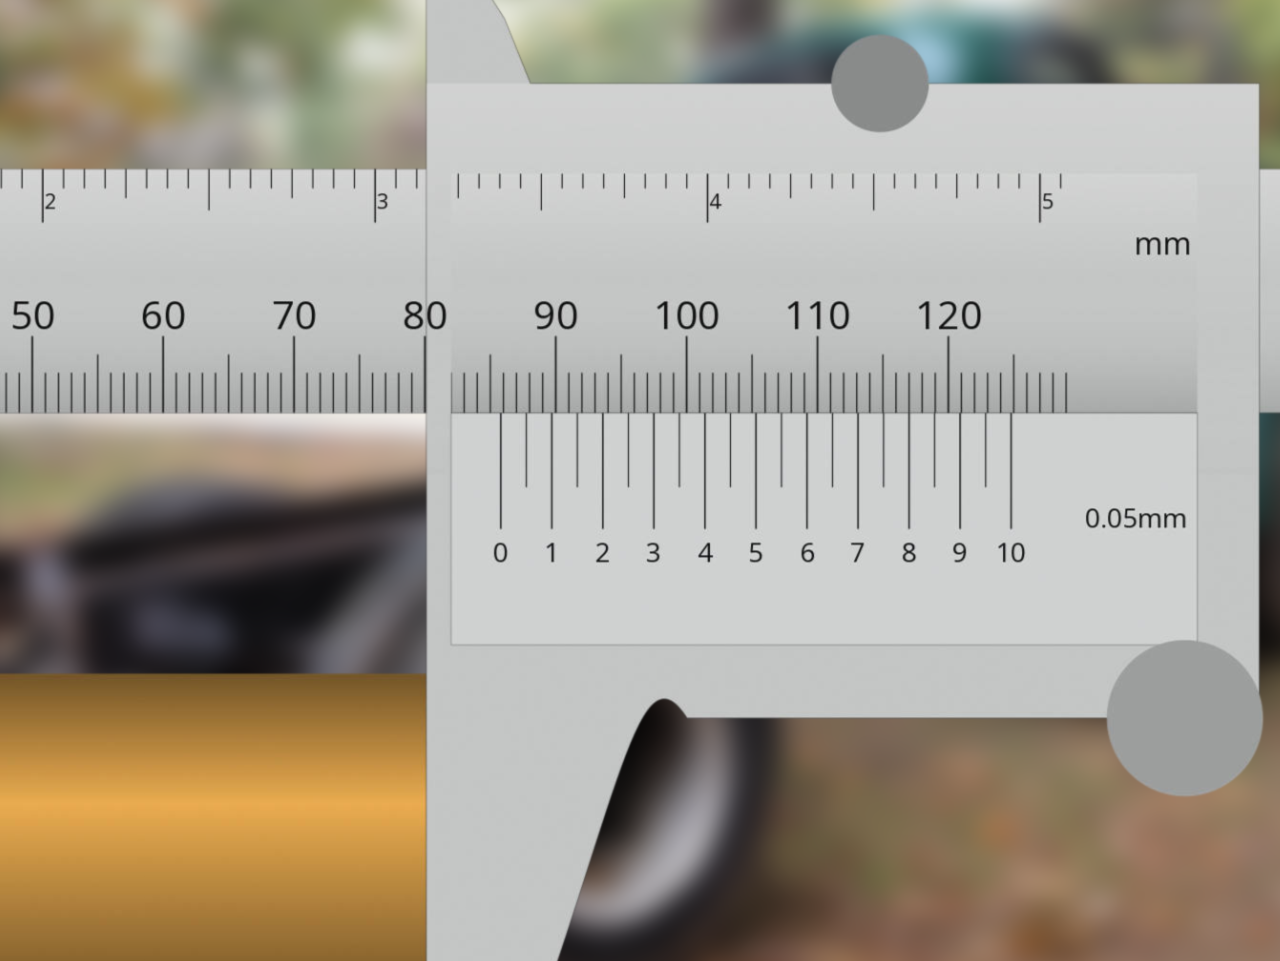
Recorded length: 85.8
